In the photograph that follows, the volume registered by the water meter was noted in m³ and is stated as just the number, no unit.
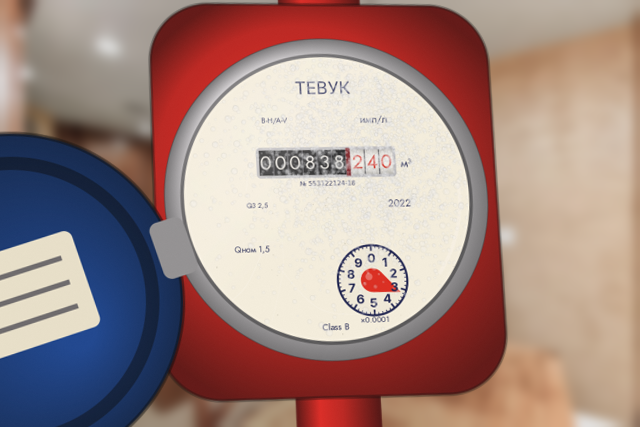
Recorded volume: 838.2403
